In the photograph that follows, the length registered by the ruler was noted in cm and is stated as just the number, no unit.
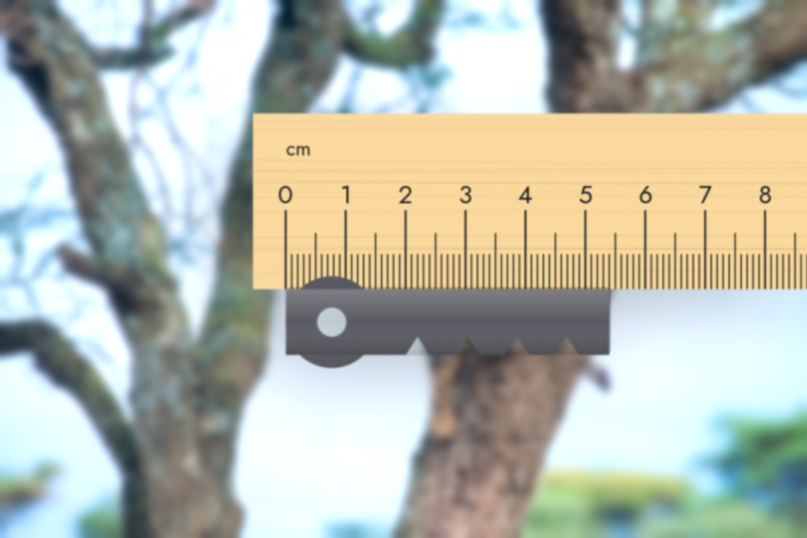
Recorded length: 5.4
